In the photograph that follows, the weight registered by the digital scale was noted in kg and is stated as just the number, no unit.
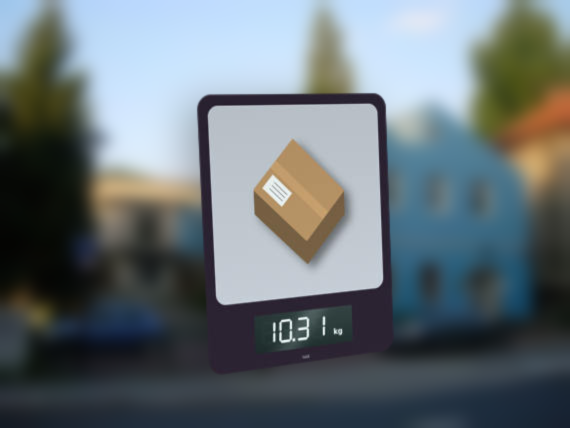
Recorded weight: 10.31
